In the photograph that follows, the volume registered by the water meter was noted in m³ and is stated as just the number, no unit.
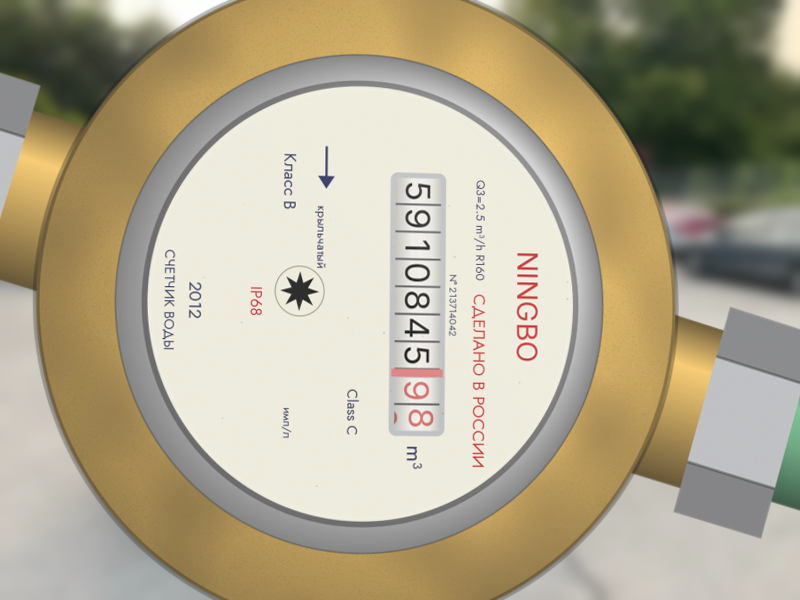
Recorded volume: 5910845.98
